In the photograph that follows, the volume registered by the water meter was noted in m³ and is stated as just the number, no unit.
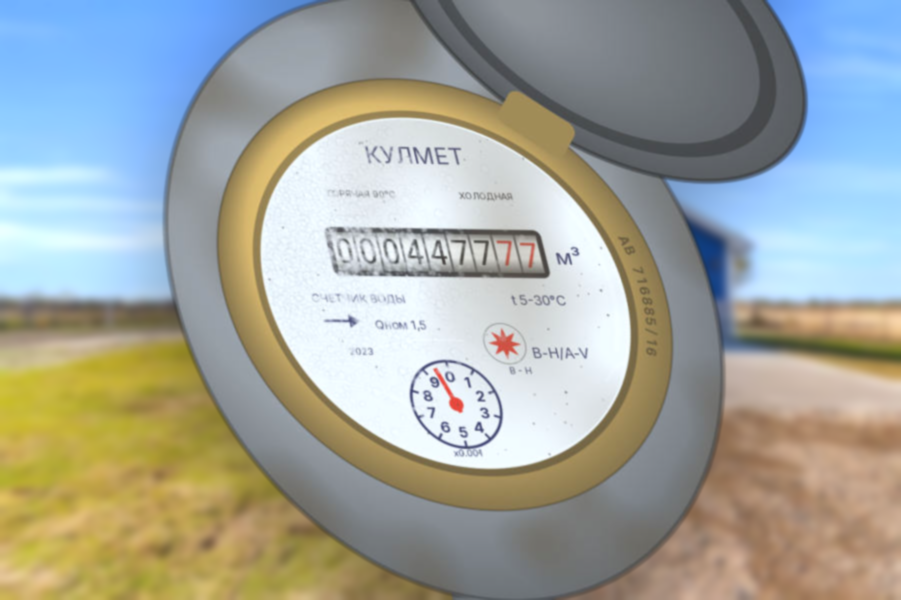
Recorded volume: 4477.769
